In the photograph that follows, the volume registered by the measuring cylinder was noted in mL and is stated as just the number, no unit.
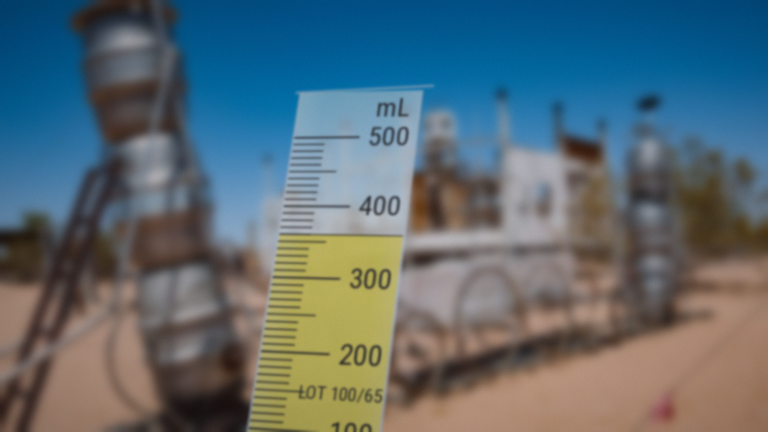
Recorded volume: 360
